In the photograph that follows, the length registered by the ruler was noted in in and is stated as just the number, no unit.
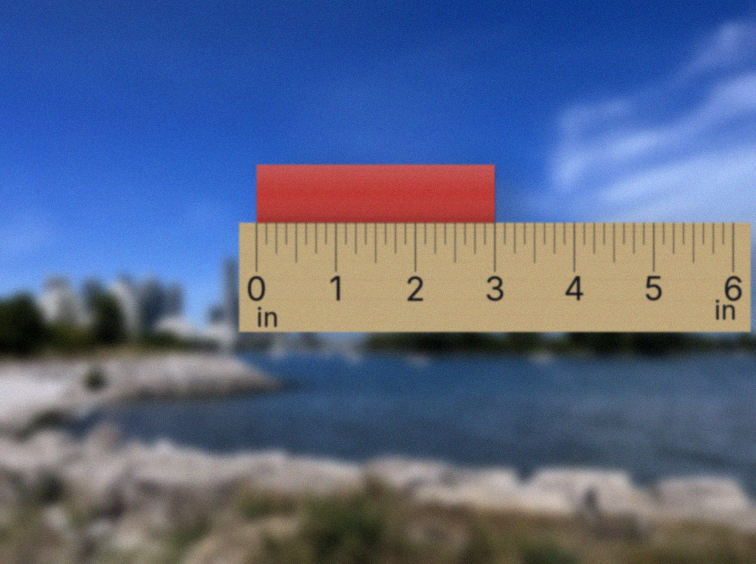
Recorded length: 3
